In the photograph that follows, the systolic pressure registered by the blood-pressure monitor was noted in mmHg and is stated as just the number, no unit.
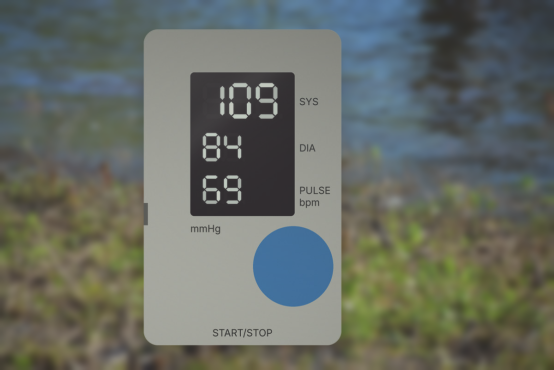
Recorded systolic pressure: 109
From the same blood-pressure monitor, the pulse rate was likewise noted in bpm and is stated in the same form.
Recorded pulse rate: 69
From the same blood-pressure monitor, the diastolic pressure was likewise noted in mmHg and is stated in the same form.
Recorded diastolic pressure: 84
